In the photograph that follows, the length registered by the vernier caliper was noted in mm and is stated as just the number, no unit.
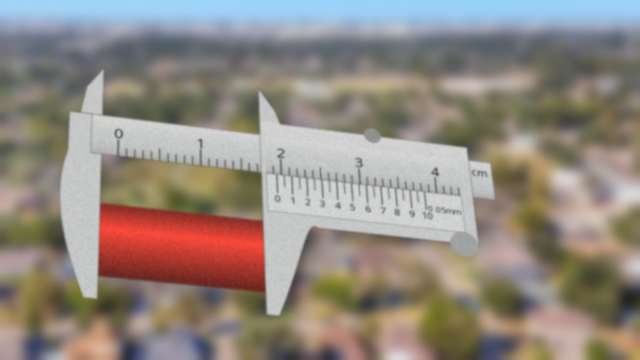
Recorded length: 19.4
